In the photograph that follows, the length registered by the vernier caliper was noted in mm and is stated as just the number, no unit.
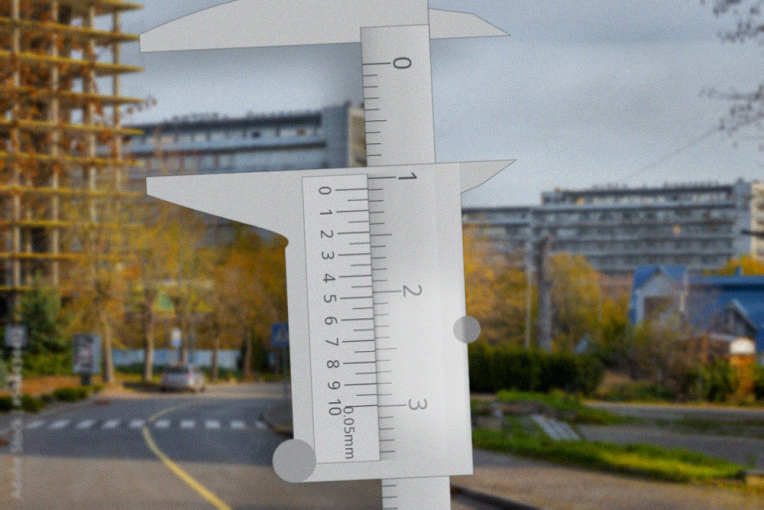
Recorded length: 10.9
